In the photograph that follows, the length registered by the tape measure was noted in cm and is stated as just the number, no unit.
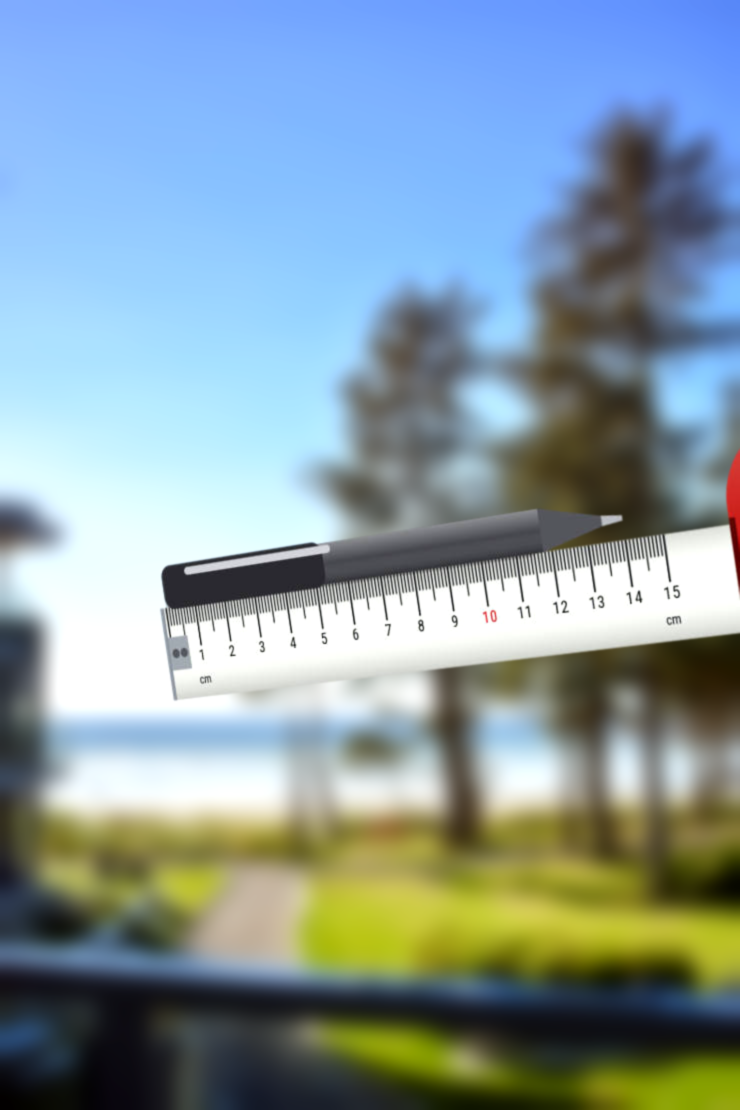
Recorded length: 14
